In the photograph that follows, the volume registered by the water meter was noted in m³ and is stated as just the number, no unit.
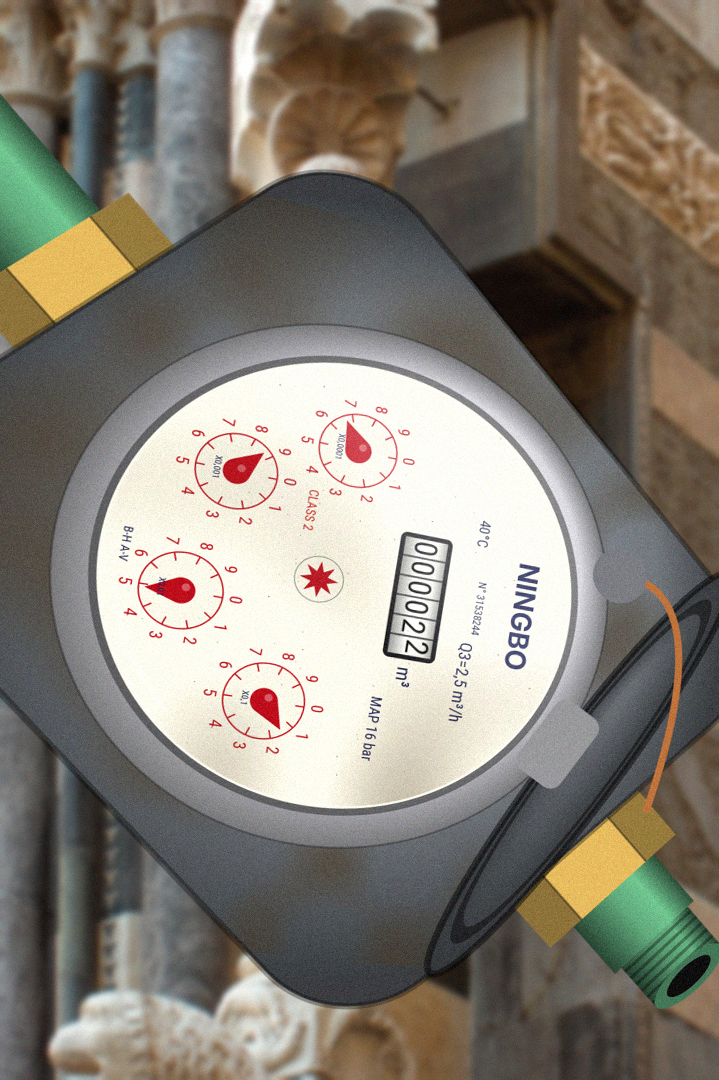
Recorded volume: 22.1486
